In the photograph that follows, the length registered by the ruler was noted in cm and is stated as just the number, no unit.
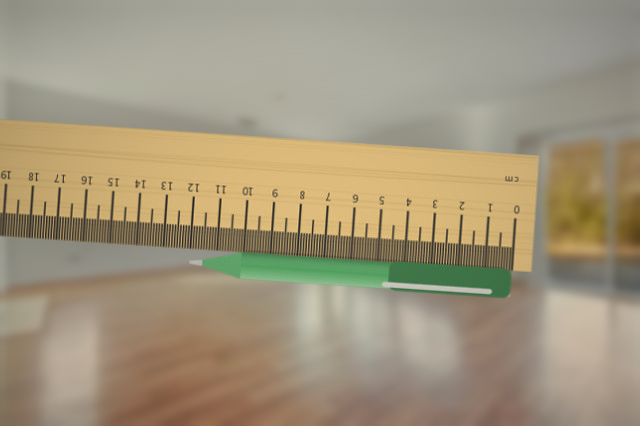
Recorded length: 12
